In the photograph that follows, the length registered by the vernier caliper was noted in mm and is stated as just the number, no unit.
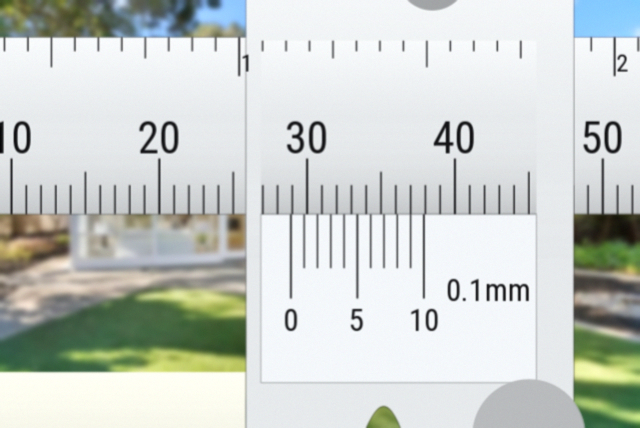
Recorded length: 28.9
